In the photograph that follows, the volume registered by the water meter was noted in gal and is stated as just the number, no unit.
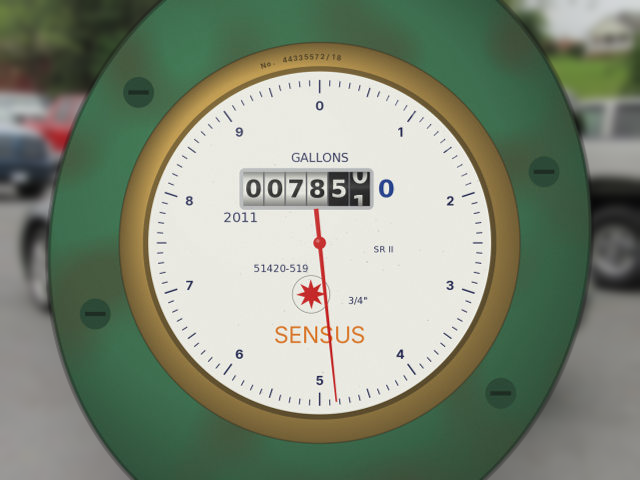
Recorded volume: 78504.8
